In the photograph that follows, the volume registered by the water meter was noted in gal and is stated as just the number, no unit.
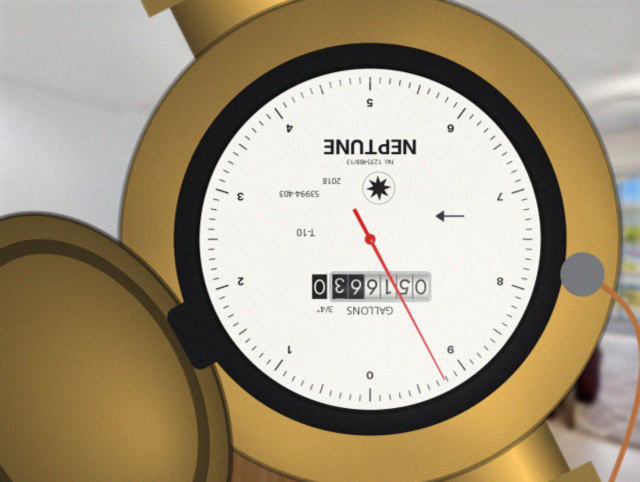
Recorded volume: 516629.2
